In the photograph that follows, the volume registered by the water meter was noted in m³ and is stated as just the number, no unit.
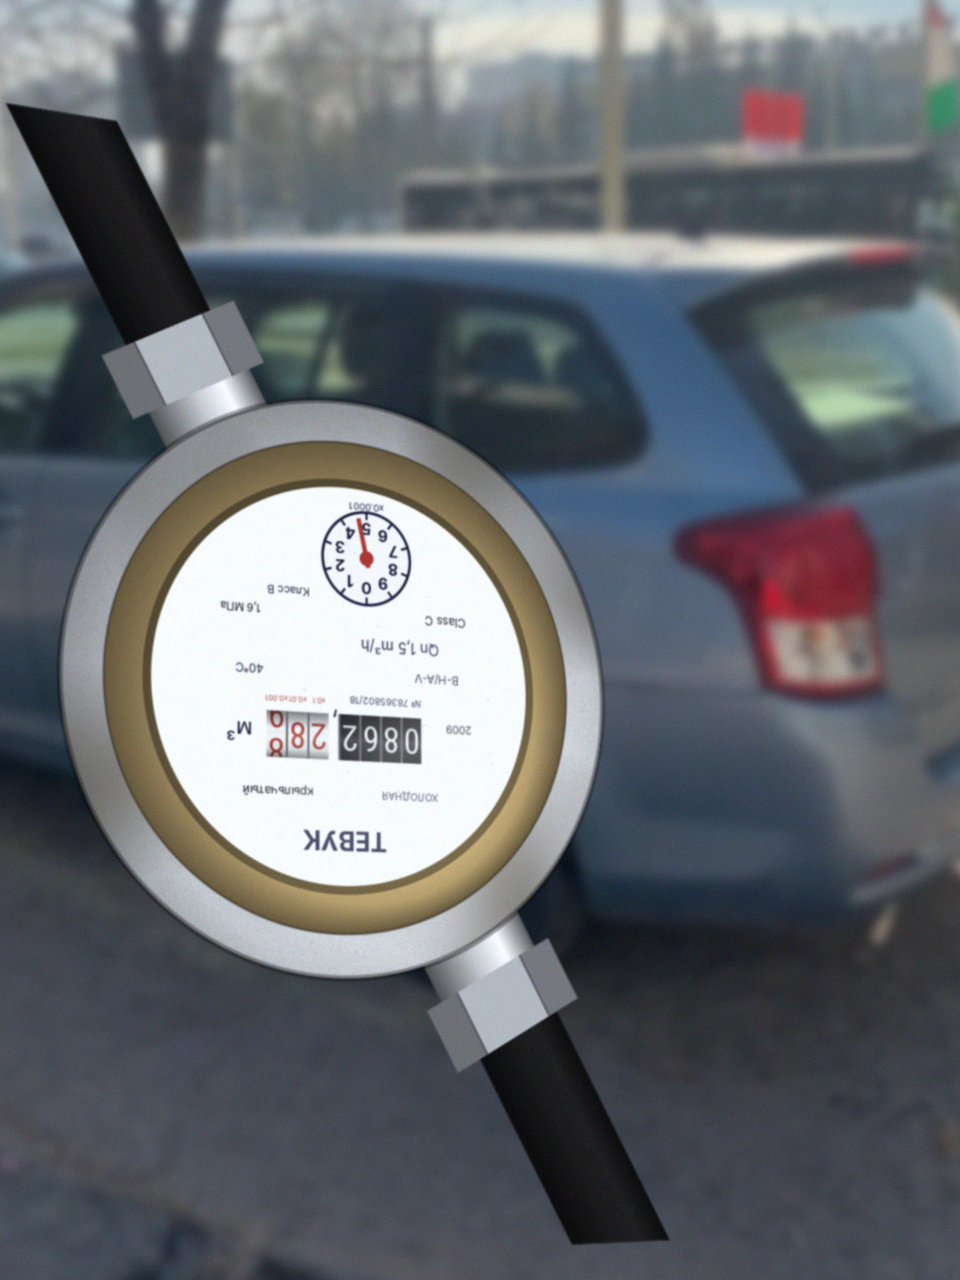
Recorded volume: 862.2884
